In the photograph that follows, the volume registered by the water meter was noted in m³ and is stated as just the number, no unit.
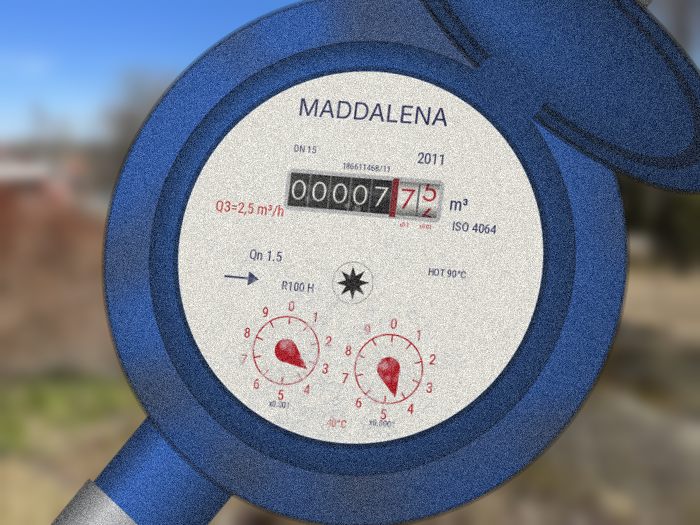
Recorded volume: 7.7534
